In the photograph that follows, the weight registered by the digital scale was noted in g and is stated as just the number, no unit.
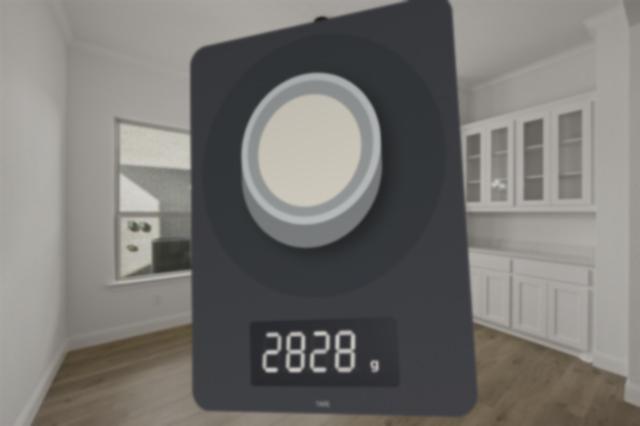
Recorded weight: 2828
